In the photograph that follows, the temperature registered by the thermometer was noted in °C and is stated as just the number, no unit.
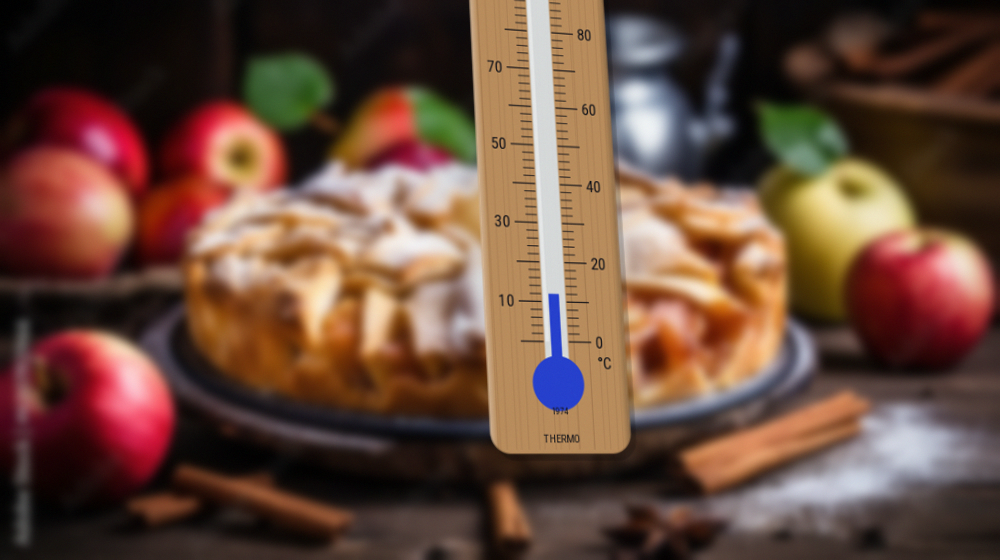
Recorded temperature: 12
